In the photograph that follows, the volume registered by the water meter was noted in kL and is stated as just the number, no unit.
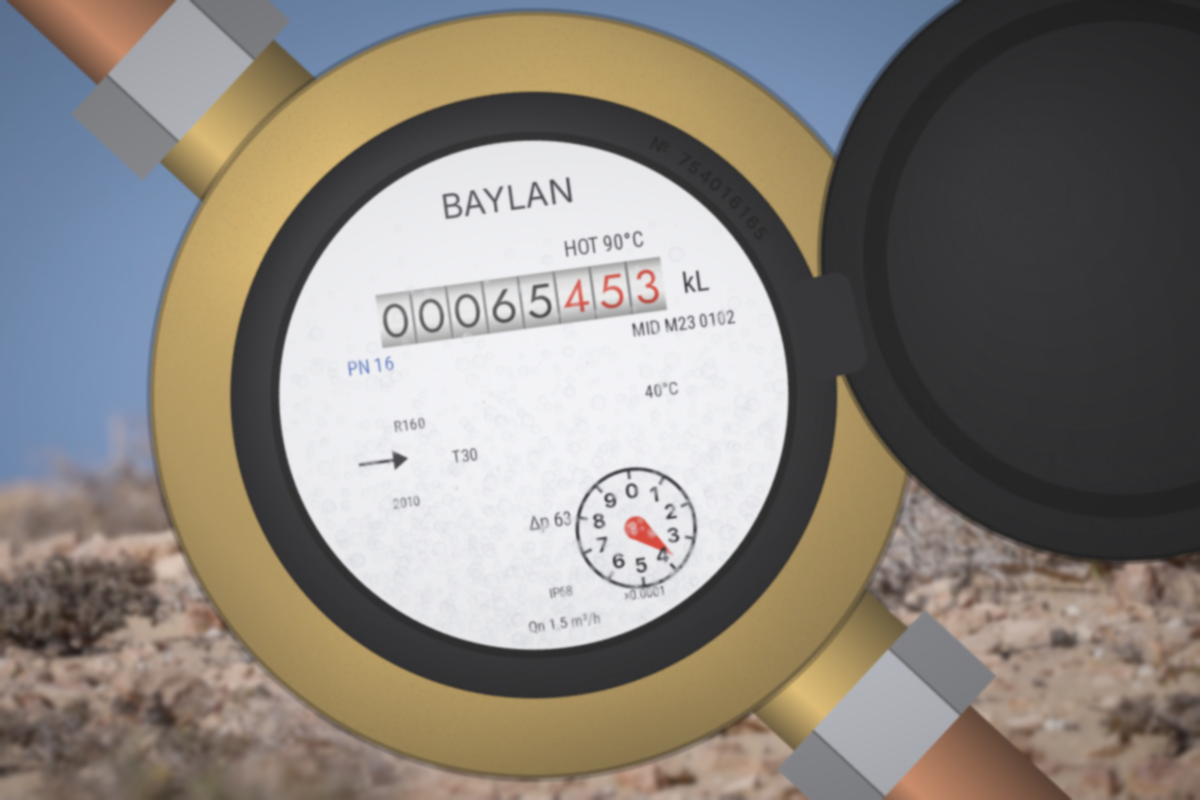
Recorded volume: 65.4533
